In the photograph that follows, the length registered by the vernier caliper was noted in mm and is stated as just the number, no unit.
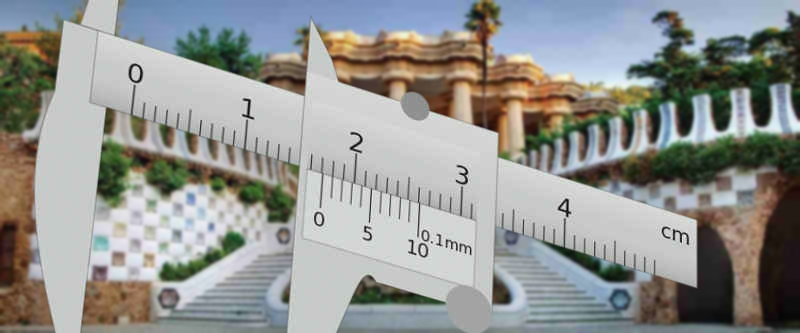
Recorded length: 17.1
